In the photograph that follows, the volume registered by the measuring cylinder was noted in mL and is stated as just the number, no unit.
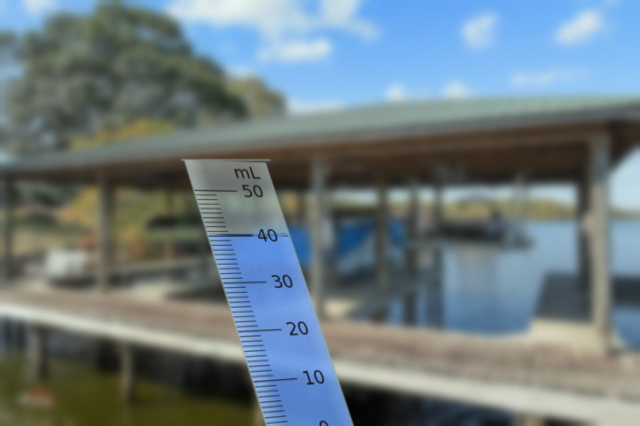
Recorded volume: 40
